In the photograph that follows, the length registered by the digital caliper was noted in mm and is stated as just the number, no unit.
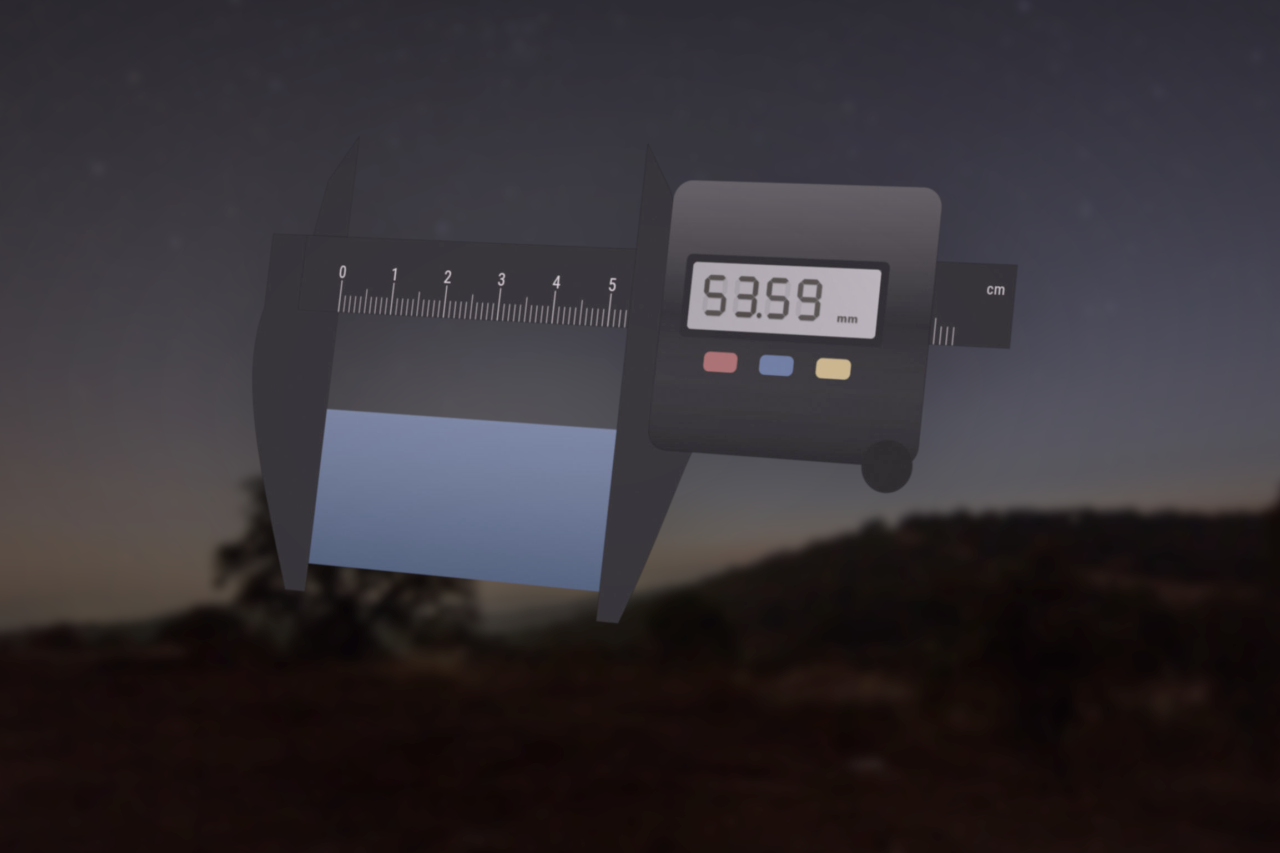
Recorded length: 53.59
